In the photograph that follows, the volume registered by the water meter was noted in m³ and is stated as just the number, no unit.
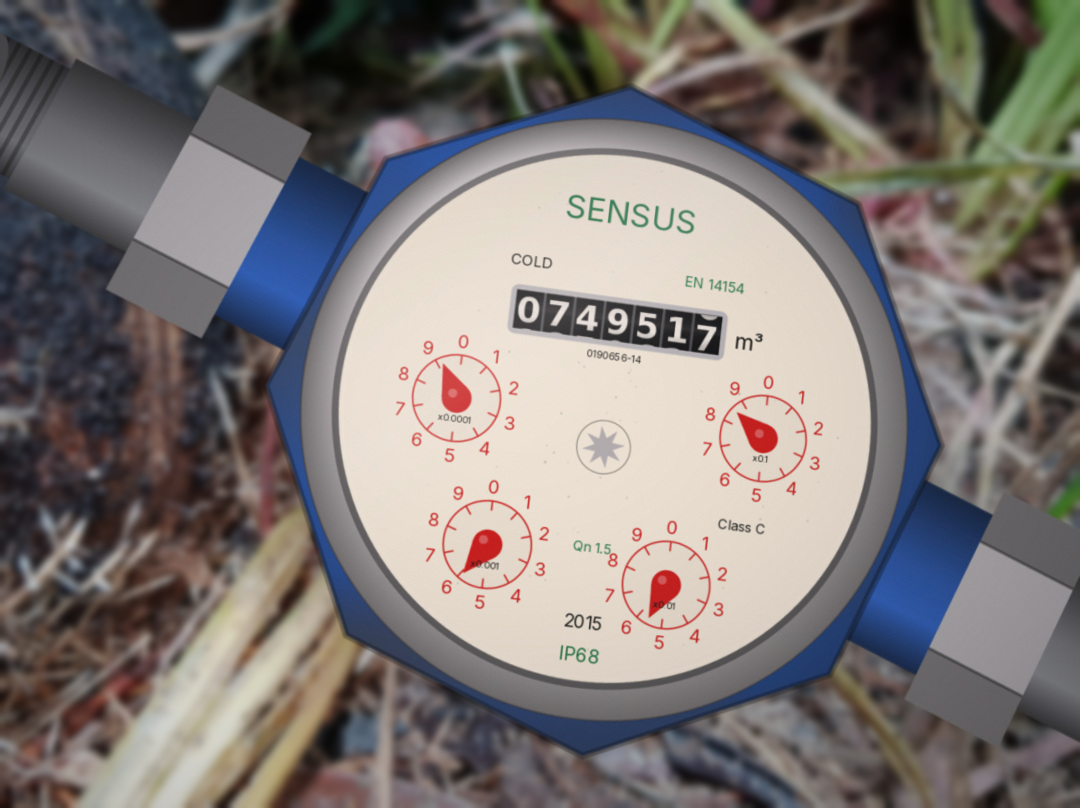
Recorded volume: 749516.8559
